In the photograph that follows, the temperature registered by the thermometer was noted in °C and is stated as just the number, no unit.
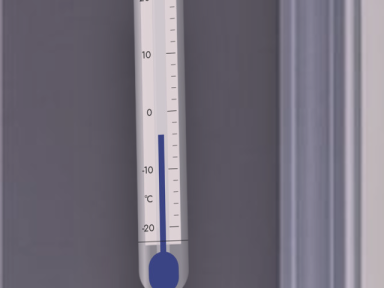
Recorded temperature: -4
